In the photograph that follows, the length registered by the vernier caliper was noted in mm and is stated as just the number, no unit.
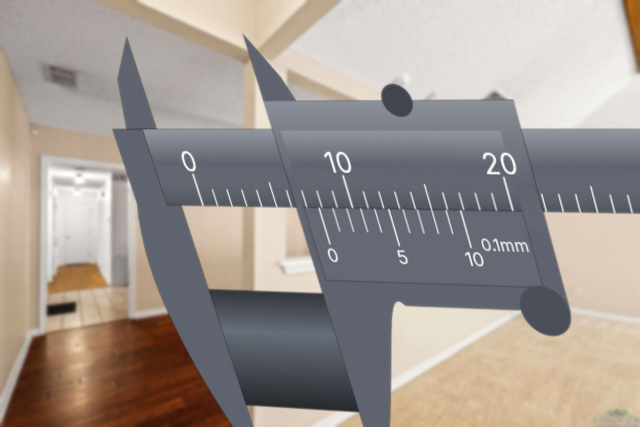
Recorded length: 7.8
